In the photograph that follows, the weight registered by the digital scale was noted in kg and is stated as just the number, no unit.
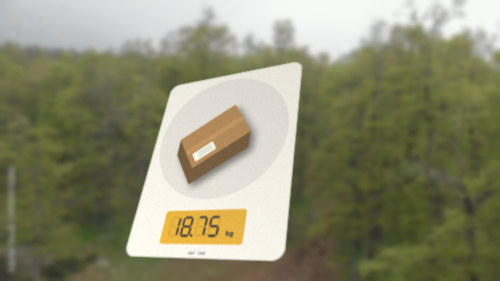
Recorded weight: 18.75
